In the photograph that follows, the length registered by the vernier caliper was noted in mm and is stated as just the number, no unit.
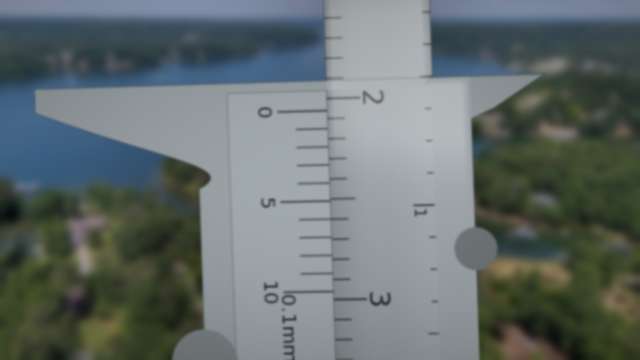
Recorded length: 20.6
